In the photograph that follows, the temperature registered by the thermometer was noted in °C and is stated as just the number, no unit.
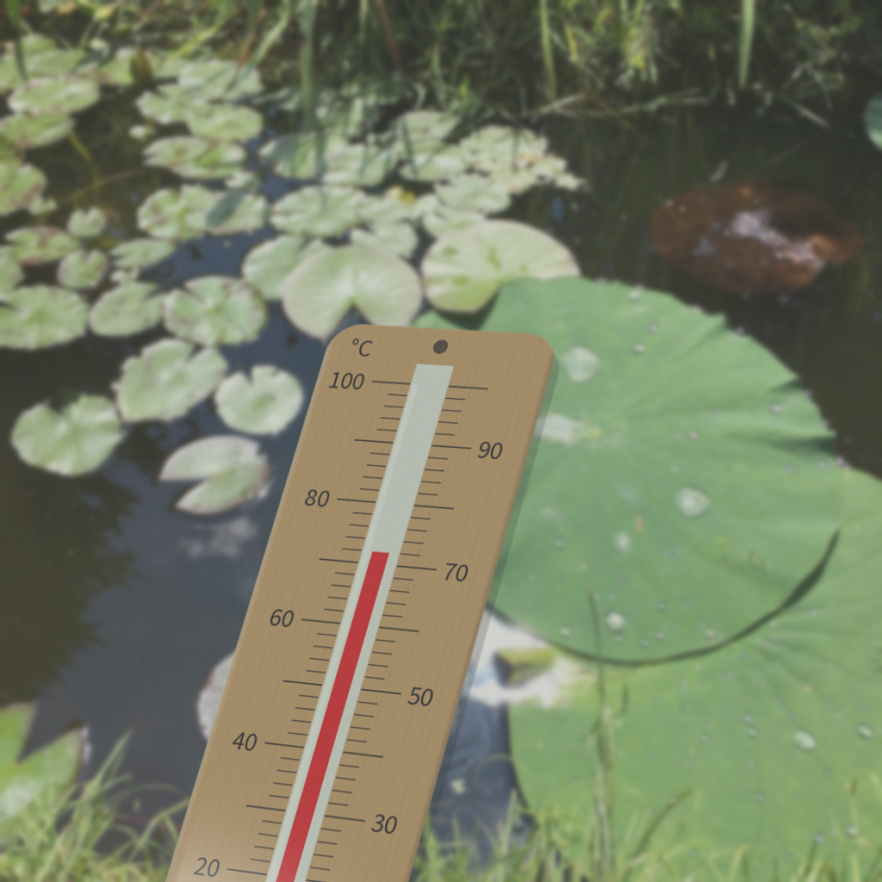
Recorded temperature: 72
